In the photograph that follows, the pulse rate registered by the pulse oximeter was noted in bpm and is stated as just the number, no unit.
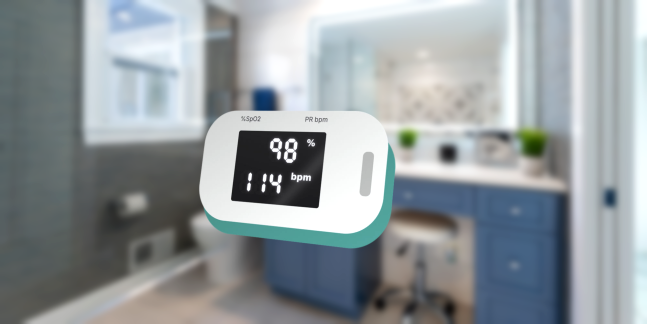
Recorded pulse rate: 114
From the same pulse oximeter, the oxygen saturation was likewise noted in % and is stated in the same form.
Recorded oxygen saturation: 98
